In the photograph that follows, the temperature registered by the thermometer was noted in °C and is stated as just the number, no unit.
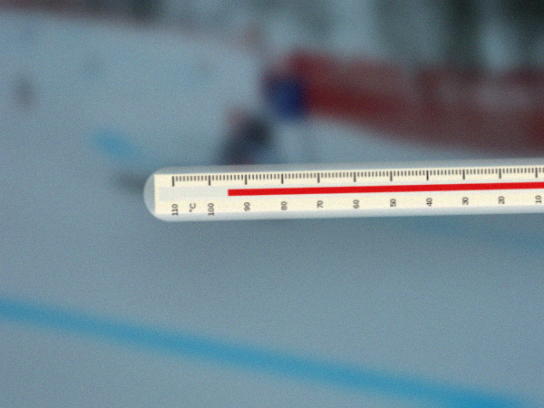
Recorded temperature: 95
